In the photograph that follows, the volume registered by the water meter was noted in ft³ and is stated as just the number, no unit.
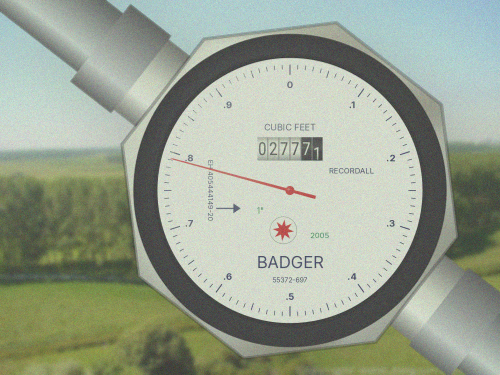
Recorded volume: 27770.79
